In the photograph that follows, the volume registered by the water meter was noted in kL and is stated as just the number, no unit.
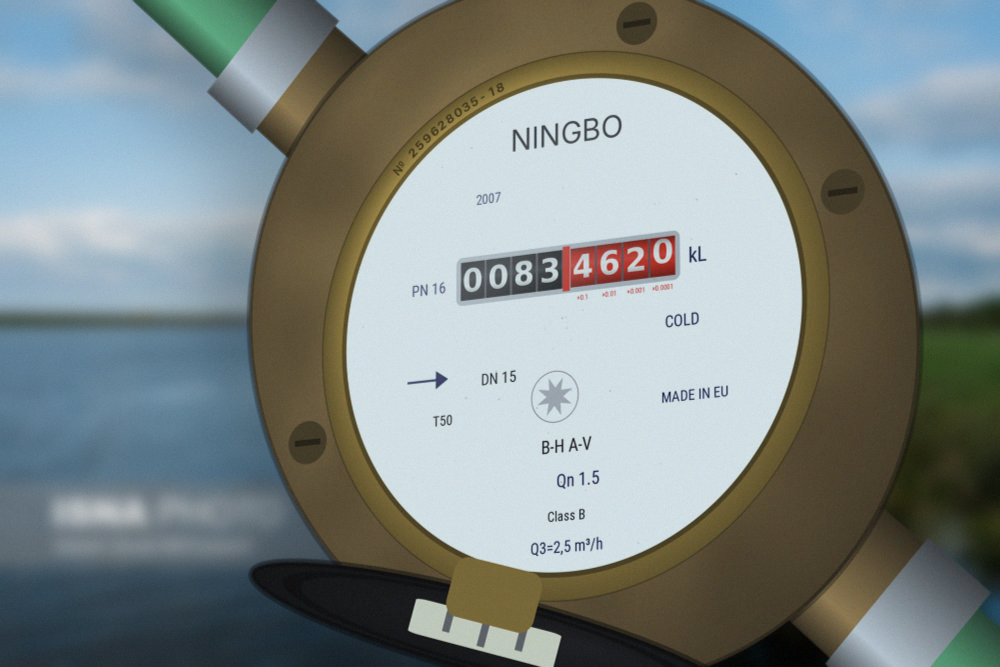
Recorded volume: 83.4620
